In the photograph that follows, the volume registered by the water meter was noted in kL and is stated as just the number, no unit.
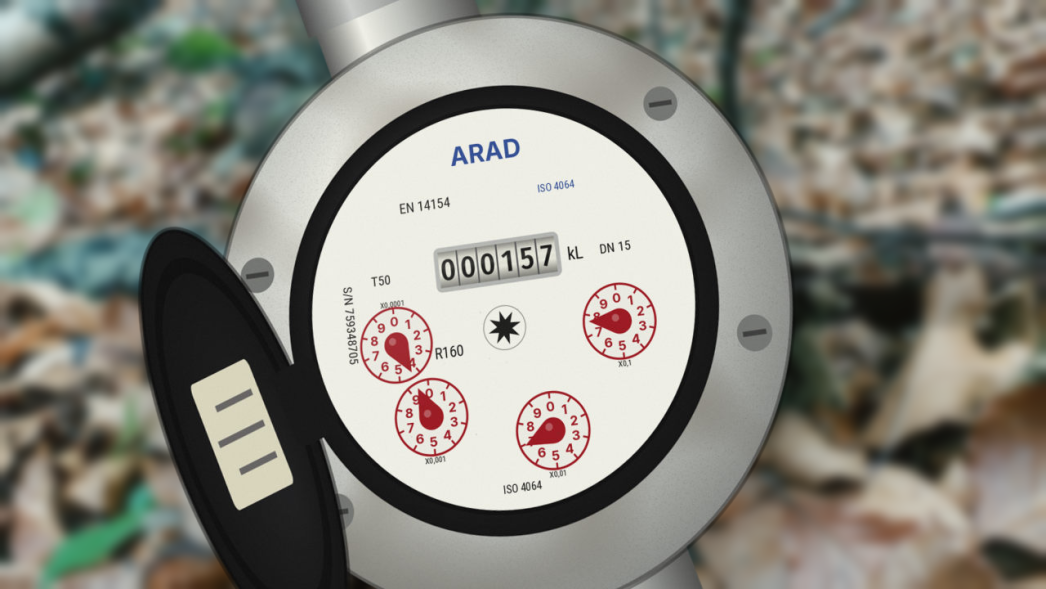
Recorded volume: 157.7694
